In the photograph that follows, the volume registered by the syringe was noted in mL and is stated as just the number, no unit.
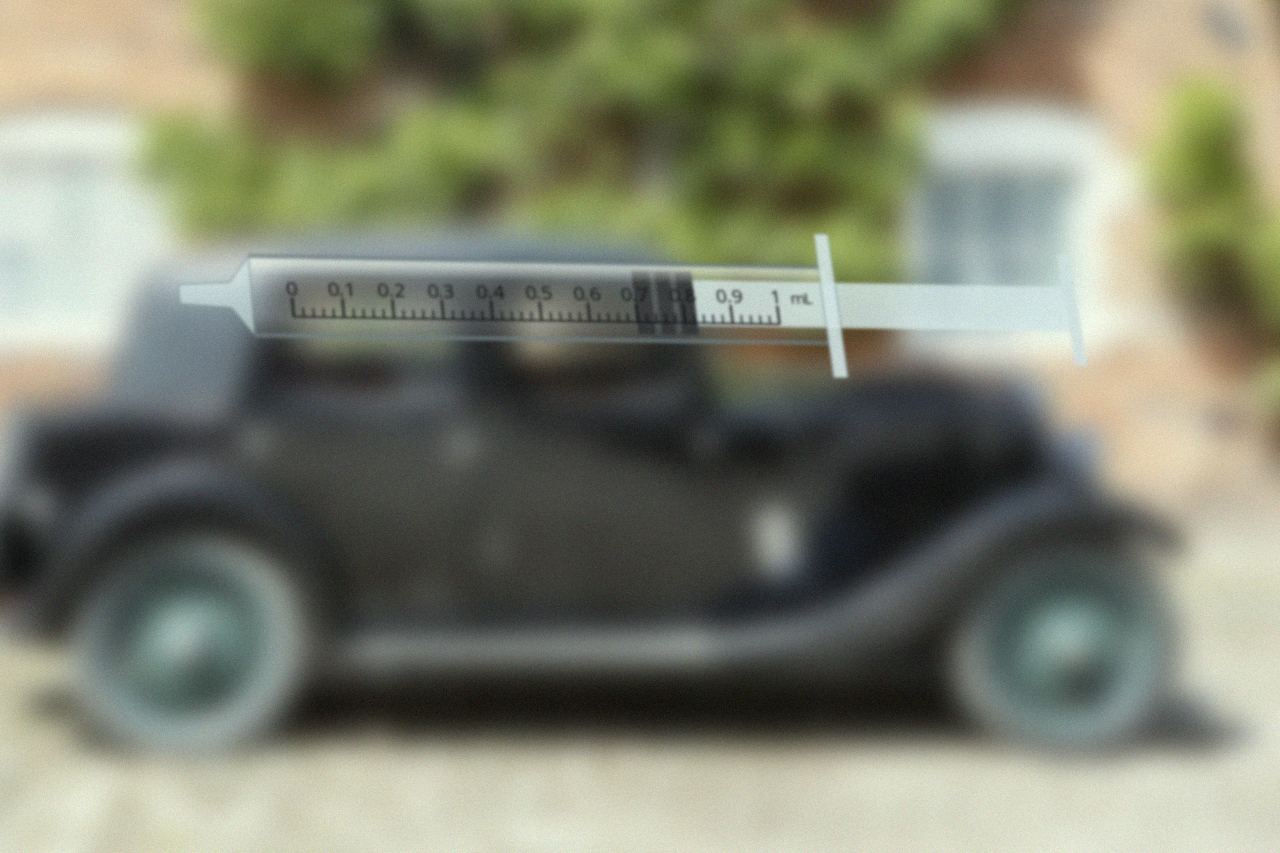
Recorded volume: 0.7
